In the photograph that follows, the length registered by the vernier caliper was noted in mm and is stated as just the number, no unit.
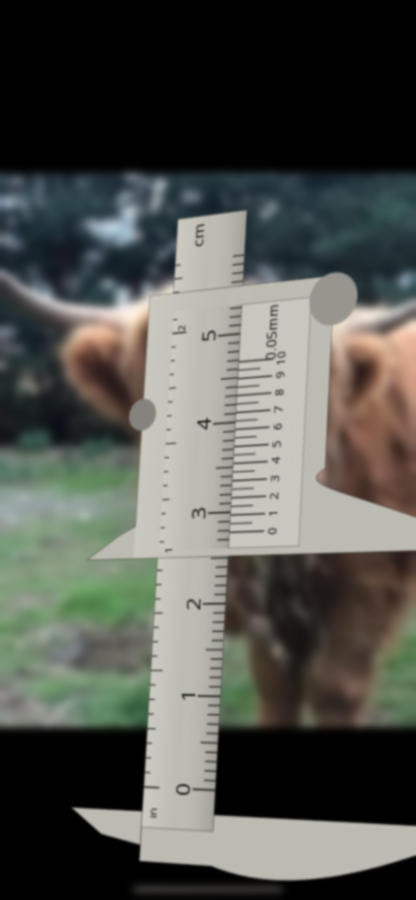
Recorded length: 27.8
